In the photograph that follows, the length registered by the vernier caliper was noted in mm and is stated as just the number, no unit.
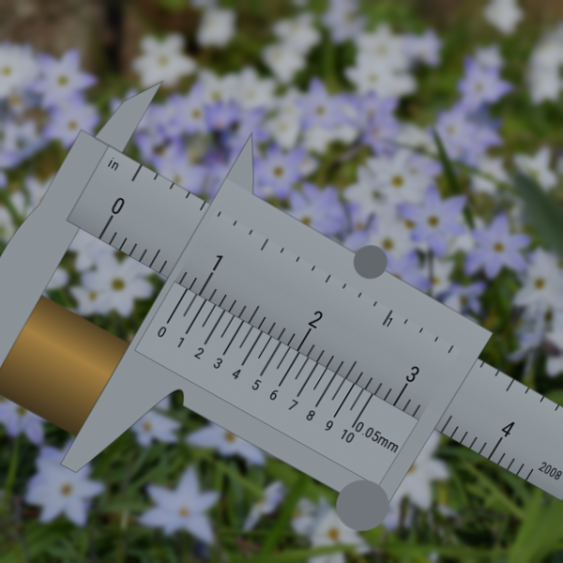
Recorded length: 8.8
